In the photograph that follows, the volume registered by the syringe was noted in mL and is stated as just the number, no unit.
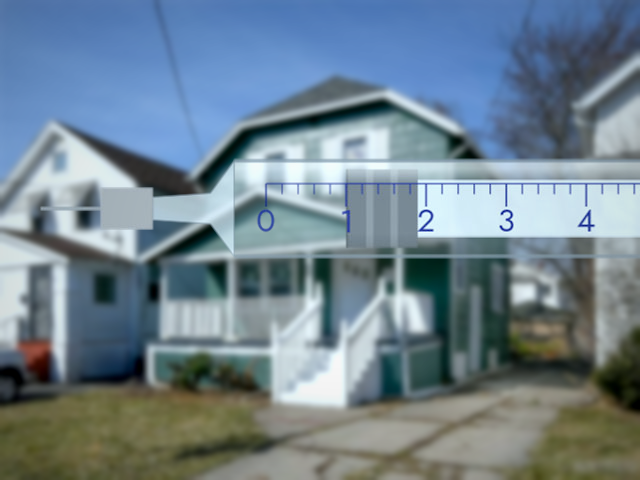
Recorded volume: 1
